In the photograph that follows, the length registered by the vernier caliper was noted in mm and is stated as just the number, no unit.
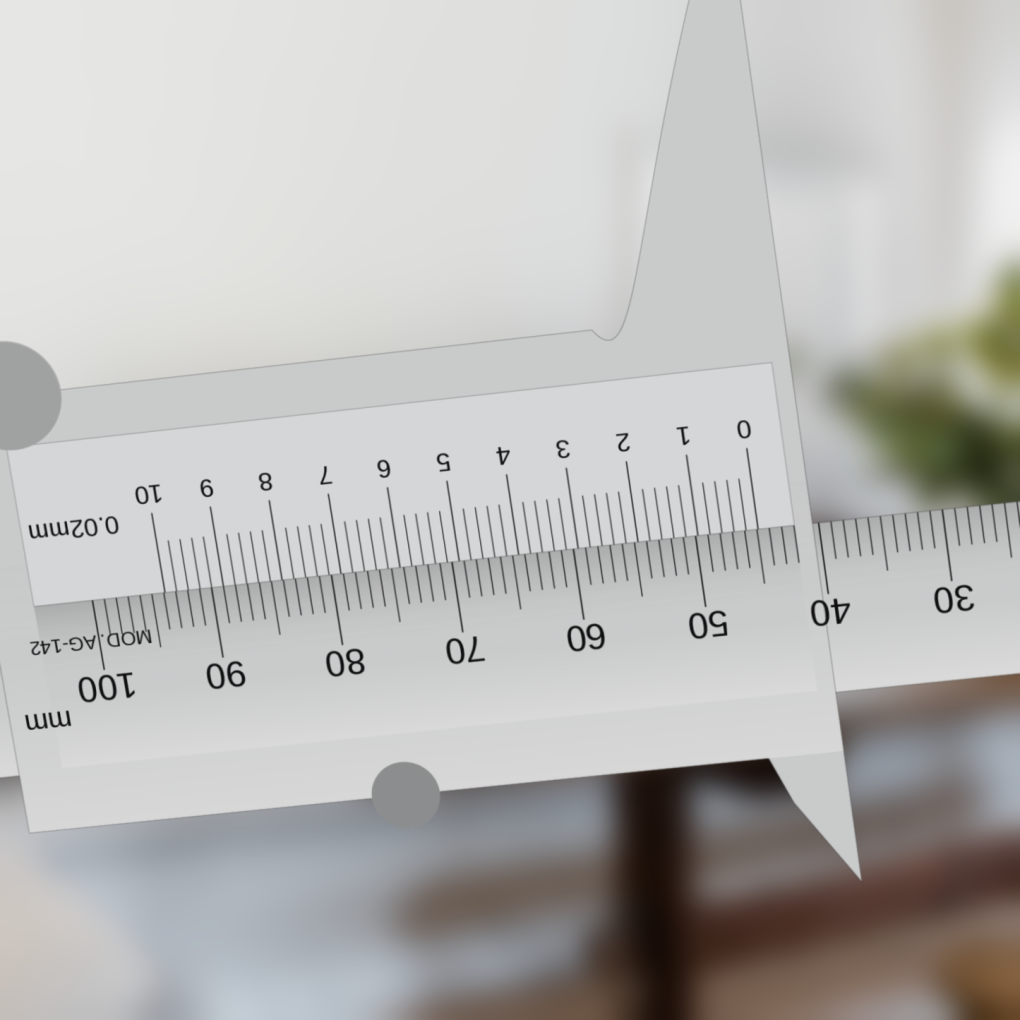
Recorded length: 44.9
